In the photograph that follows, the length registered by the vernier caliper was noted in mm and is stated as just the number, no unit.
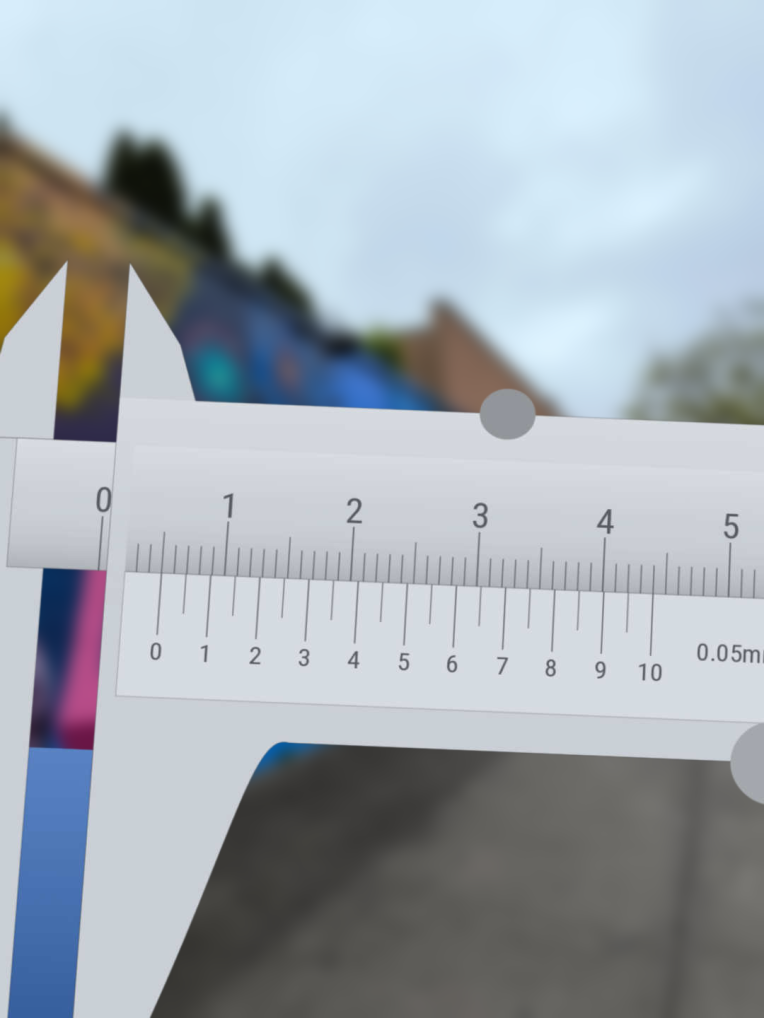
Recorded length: 5.0
